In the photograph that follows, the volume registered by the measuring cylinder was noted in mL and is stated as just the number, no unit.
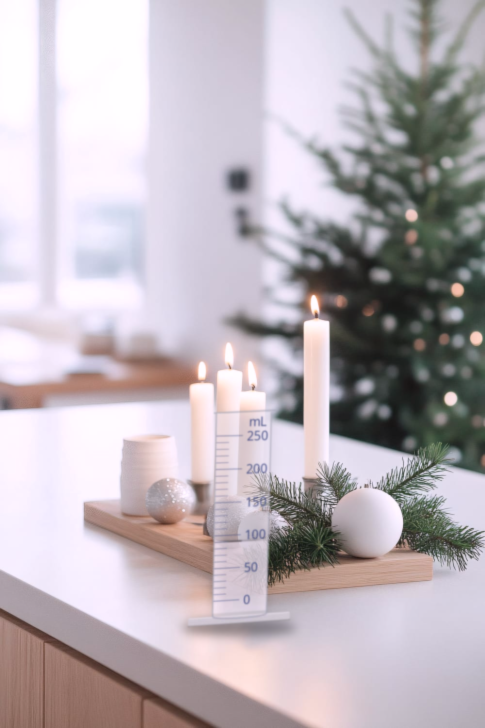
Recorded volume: 90
